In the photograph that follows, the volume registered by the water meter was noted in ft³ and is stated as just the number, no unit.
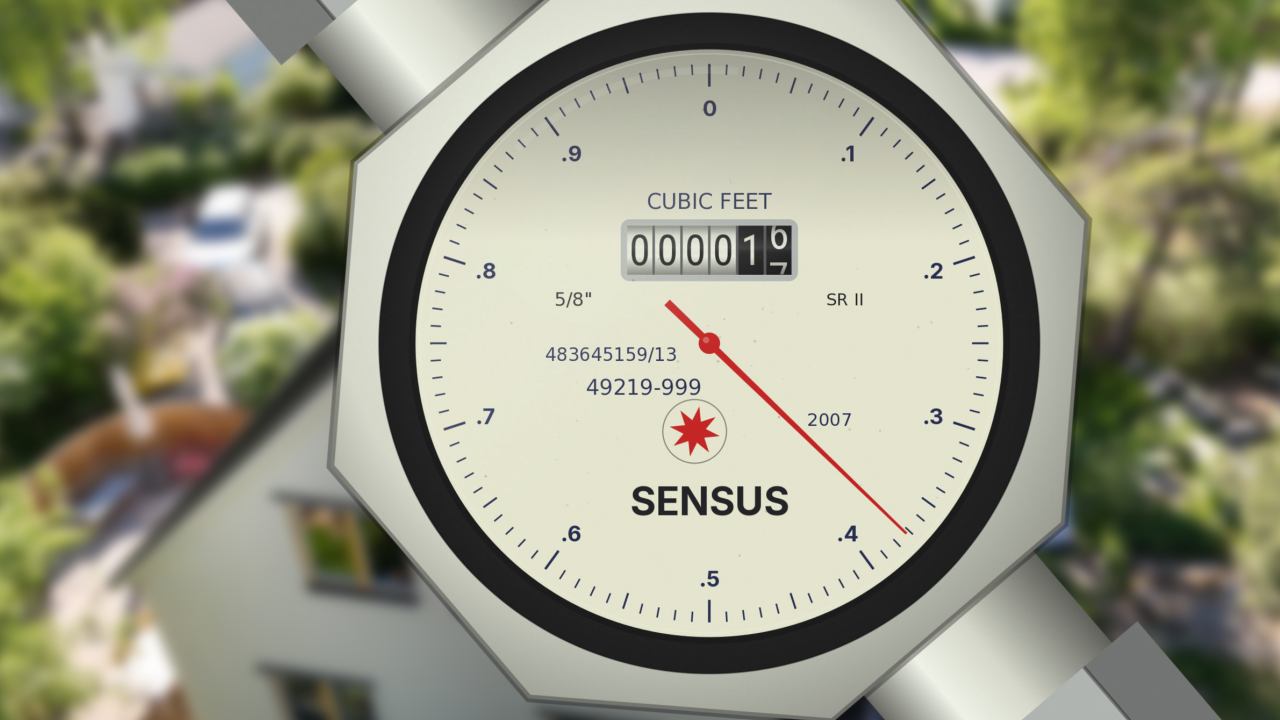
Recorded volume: 16.37
